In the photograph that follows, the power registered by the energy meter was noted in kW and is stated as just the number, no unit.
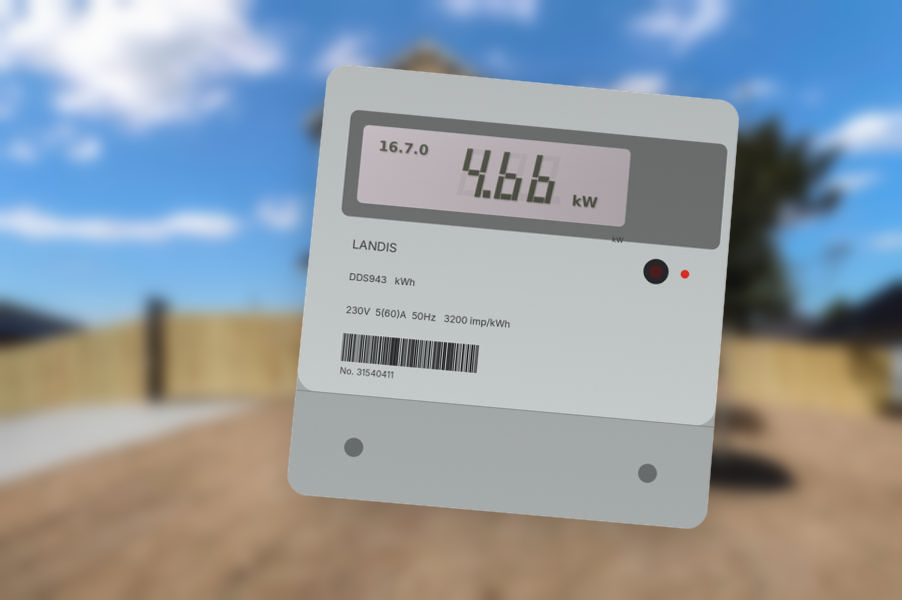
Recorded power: 4.66
